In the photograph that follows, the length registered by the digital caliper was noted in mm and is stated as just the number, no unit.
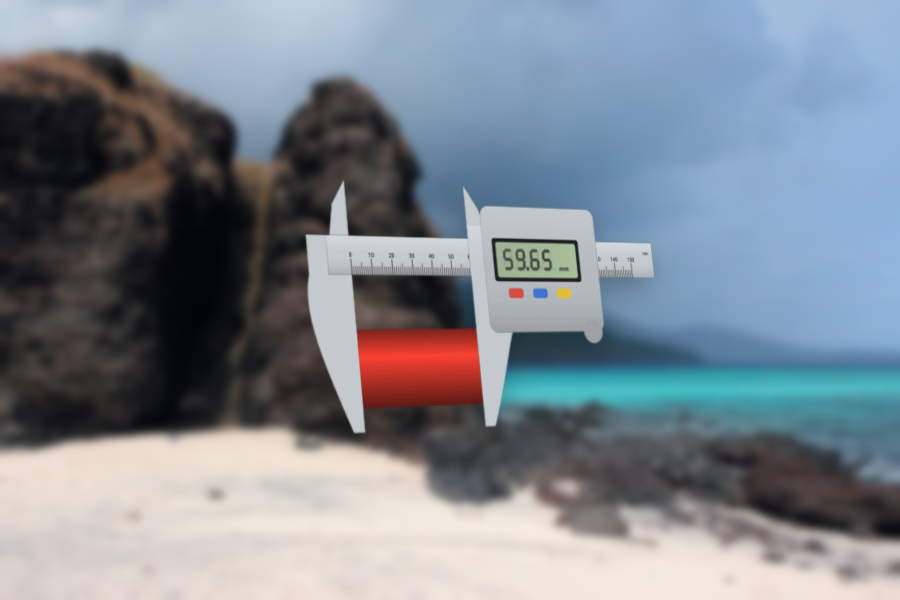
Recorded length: 59.65
